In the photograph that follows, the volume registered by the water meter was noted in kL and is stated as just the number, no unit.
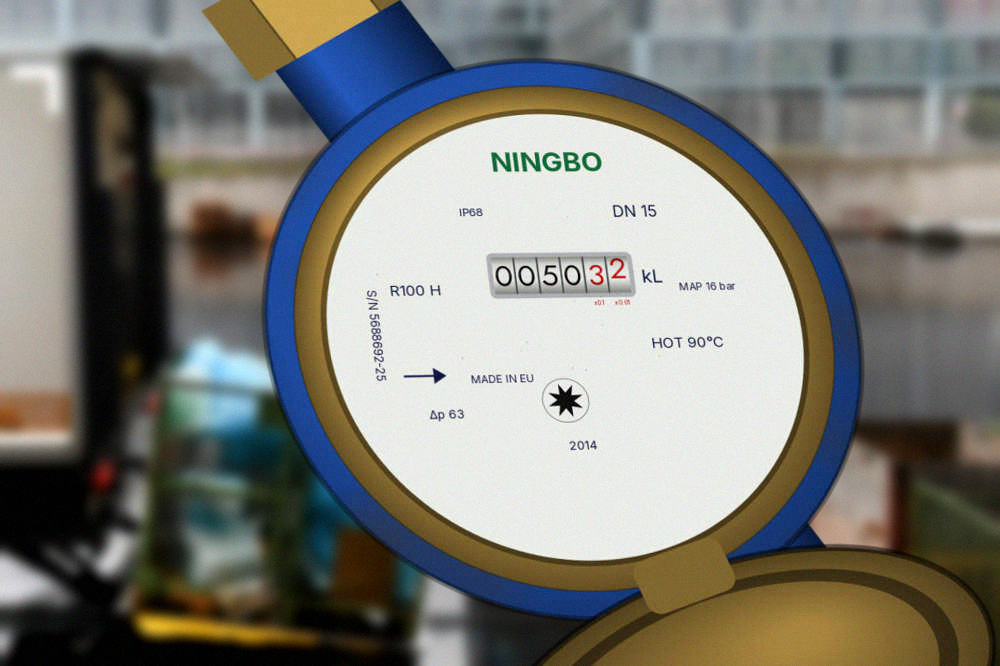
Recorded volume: 50.32
